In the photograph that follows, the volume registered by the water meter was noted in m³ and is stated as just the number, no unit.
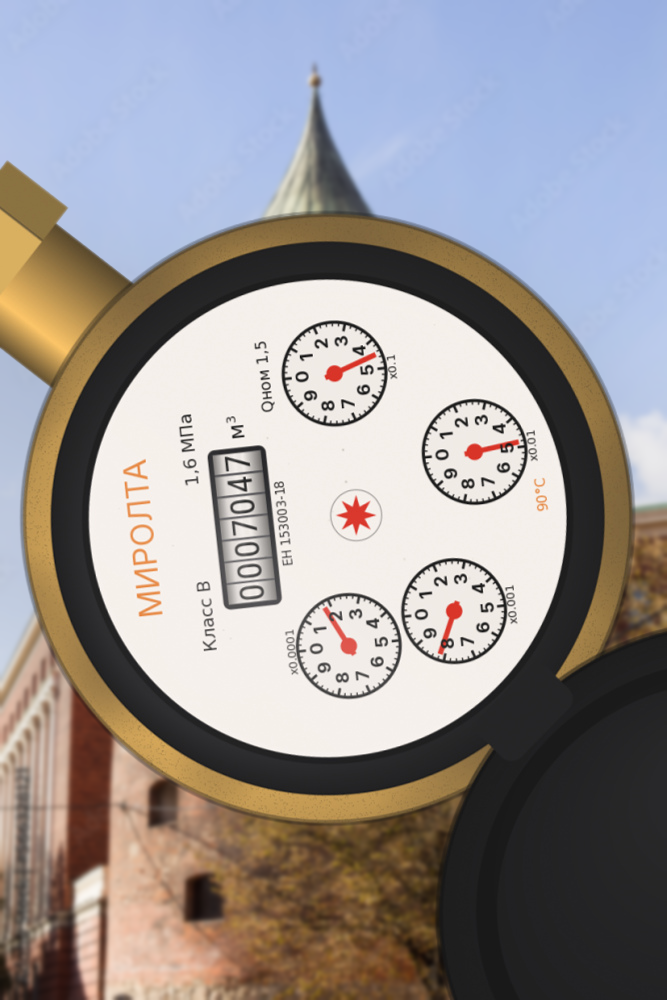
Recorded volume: 7047.4481
